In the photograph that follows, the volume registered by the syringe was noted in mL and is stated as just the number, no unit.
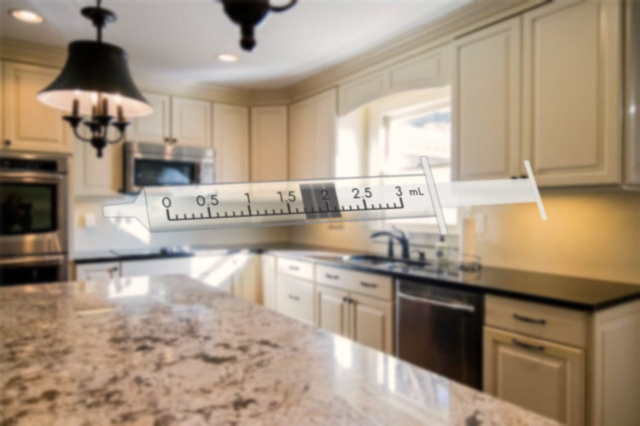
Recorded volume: 1.7
